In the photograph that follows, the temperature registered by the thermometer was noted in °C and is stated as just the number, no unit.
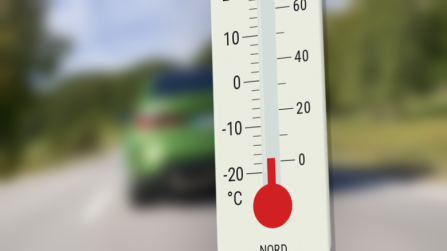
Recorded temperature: -17
